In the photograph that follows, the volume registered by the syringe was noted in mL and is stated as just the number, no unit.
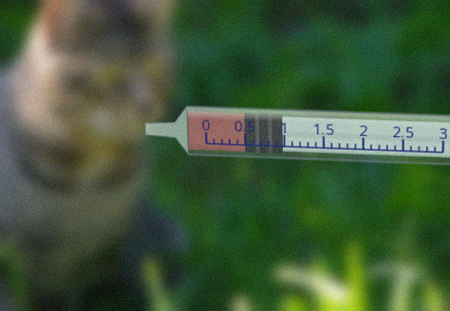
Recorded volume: 0.5
